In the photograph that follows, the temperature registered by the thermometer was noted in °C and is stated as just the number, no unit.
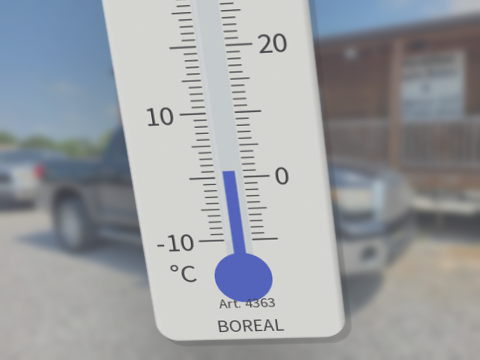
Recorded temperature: 1
